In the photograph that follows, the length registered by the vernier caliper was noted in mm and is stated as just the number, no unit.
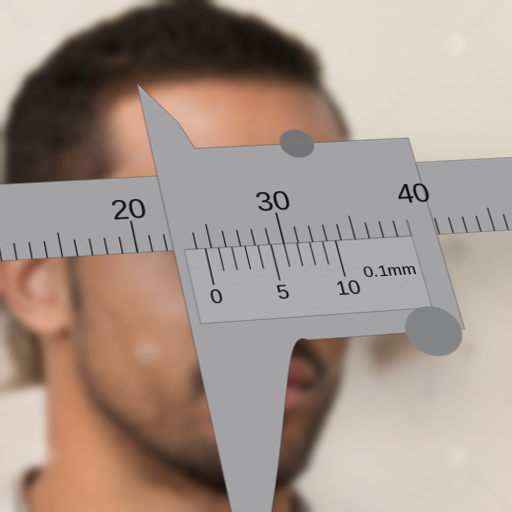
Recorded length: 24.6
